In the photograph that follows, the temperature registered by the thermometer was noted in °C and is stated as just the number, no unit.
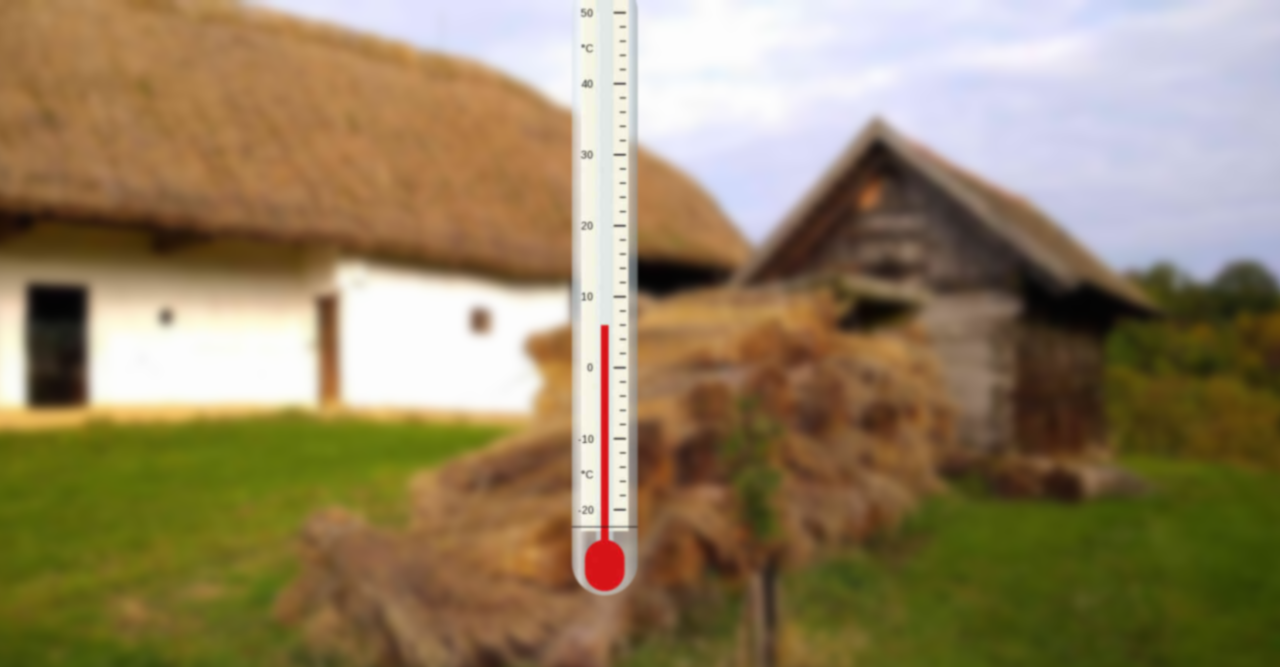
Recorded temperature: 6
